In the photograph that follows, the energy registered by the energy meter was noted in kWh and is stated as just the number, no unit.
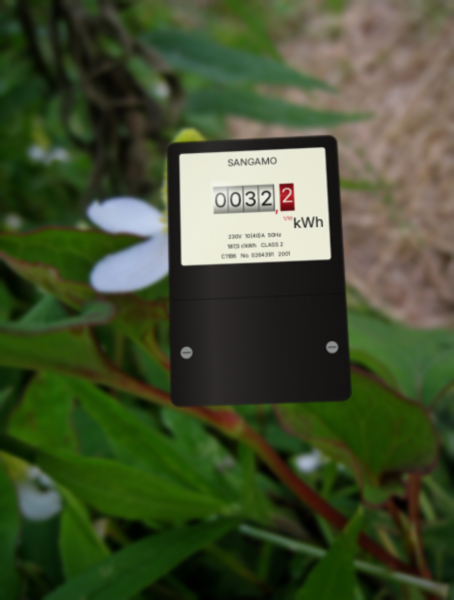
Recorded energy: 32.2
